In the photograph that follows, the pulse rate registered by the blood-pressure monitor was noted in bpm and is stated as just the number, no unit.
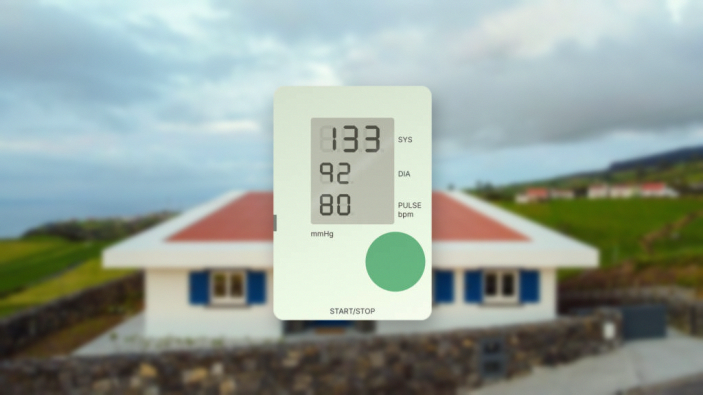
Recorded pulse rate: 80
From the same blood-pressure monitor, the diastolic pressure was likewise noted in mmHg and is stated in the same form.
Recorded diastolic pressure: 92
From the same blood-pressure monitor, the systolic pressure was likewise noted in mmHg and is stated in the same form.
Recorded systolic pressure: 133
